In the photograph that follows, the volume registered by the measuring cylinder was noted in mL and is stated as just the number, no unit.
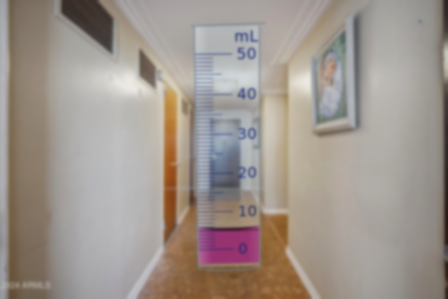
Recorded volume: 5
